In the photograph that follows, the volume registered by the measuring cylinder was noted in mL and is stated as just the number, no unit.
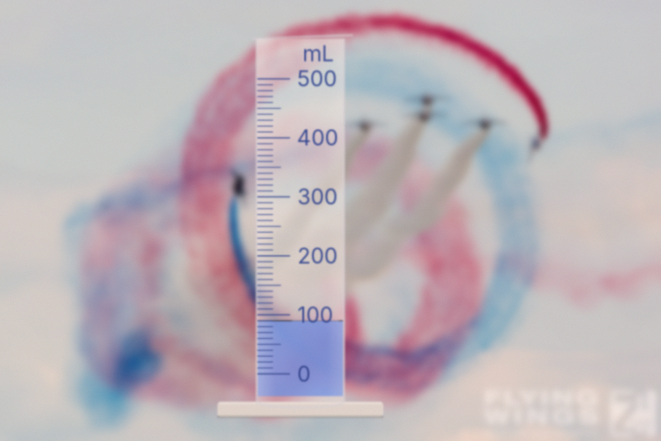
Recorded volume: 90
